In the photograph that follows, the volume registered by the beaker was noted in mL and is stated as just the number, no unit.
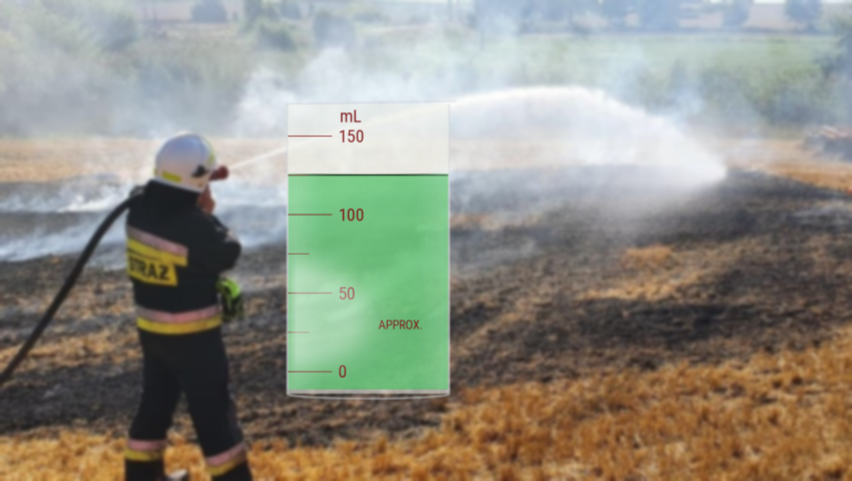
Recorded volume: 125
